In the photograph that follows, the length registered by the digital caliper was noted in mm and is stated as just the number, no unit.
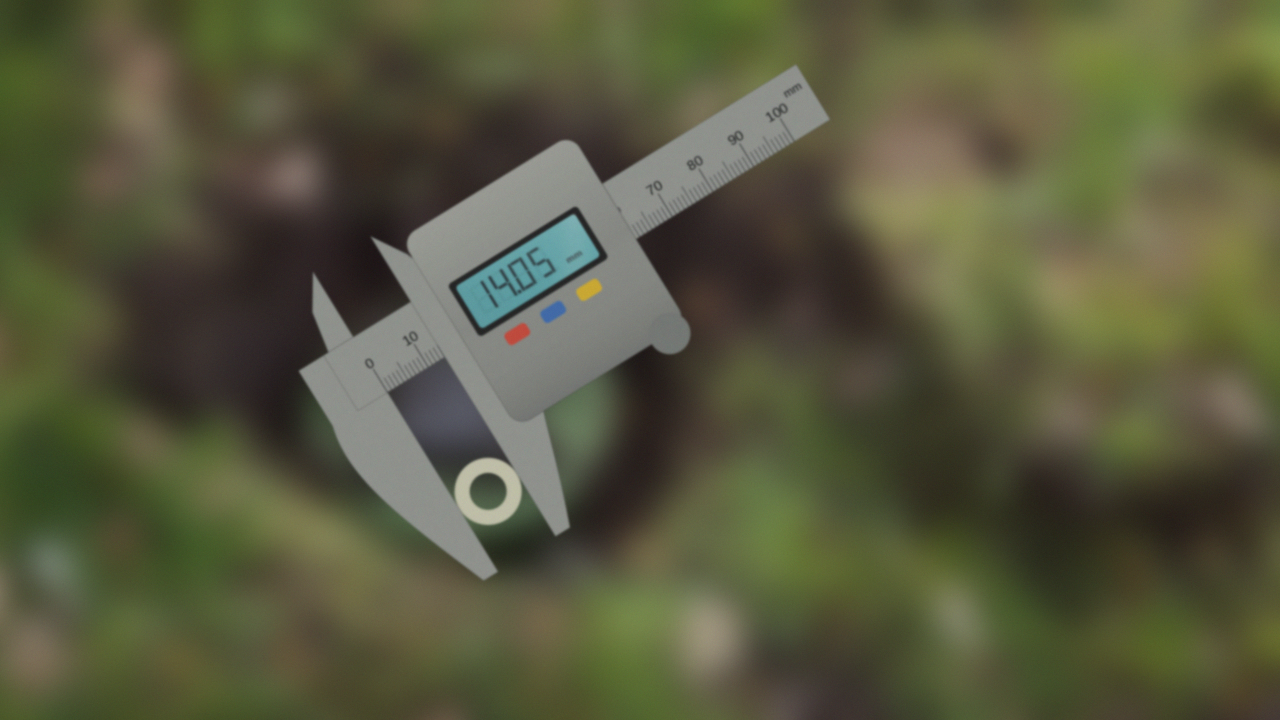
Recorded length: 14.05
